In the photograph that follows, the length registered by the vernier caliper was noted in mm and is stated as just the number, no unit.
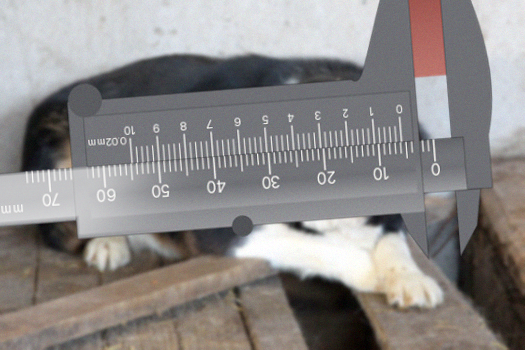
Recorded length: 5.8
